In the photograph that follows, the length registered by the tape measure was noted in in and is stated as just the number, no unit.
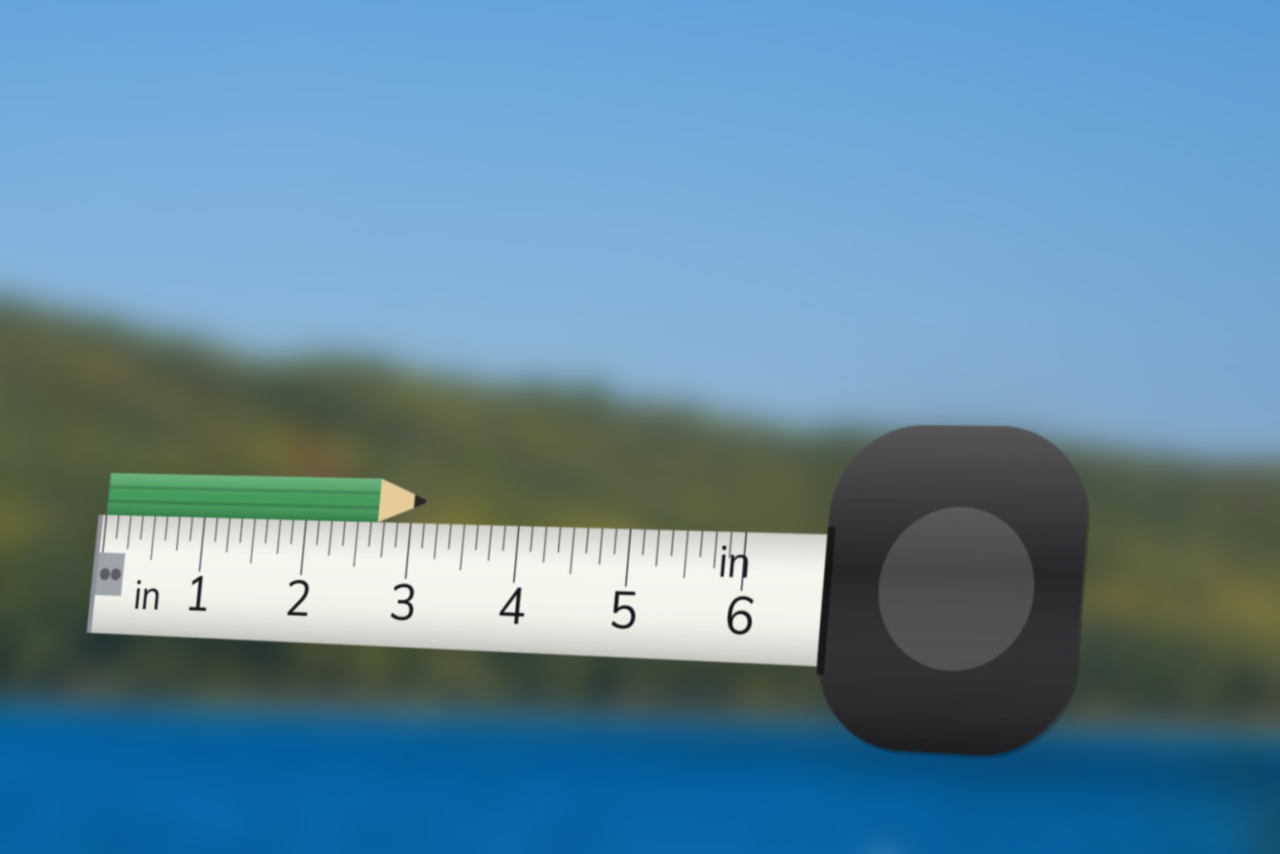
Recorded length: 3.125
